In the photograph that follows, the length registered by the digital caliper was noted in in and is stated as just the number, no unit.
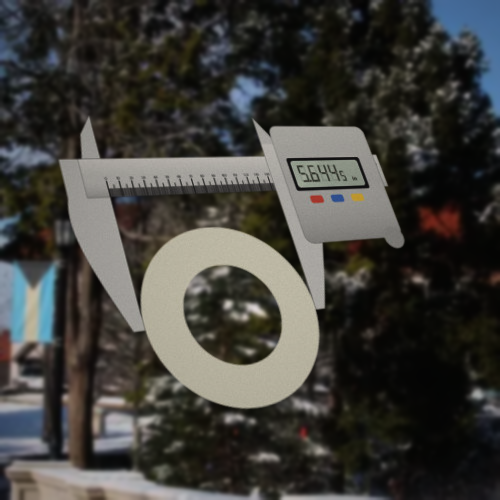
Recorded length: 5.6445
